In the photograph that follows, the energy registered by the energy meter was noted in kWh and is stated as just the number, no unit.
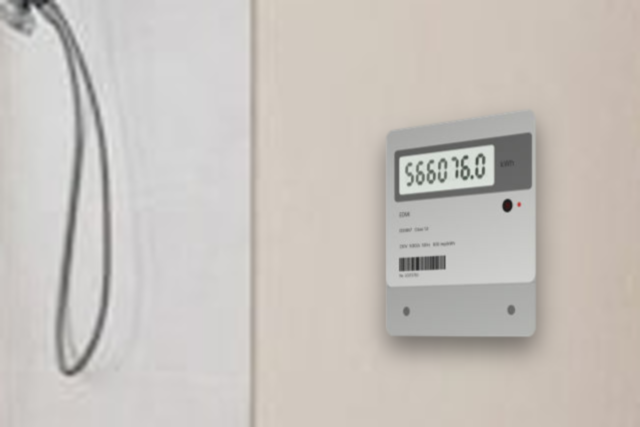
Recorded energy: 566076.0
